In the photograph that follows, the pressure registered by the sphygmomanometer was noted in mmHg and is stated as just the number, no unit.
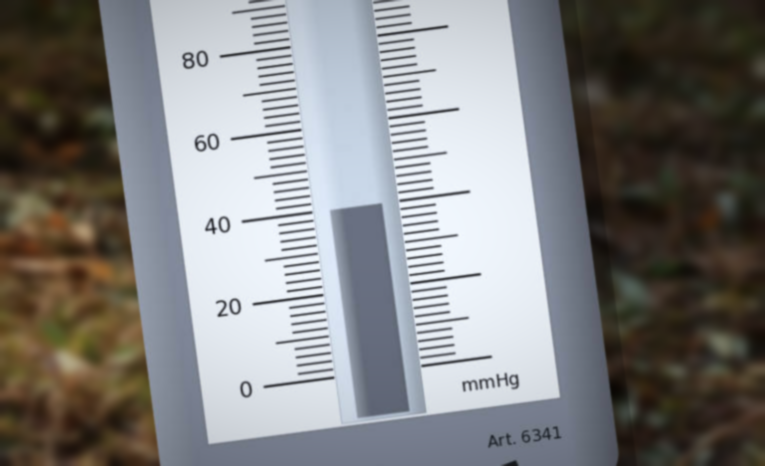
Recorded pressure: 40
